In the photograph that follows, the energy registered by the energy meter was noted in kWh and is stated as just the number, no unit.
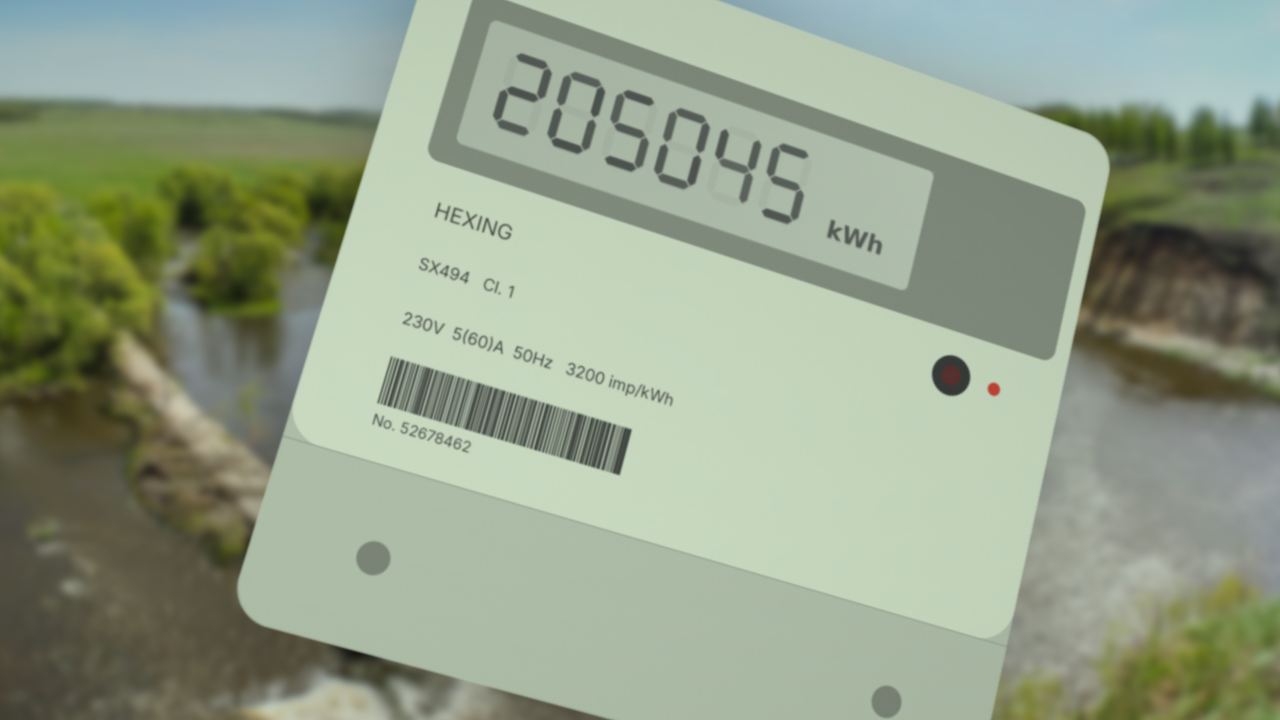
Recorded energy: 205045
